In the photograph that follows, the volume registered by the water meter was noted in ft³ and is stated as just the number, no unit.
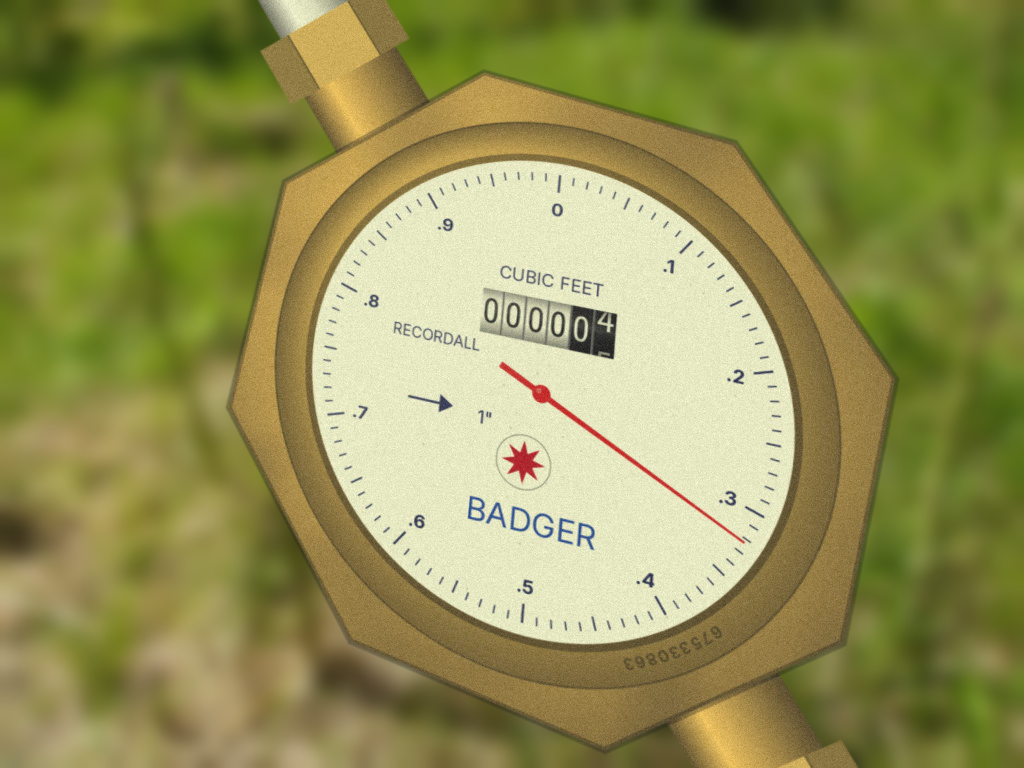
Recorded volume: 4.32
